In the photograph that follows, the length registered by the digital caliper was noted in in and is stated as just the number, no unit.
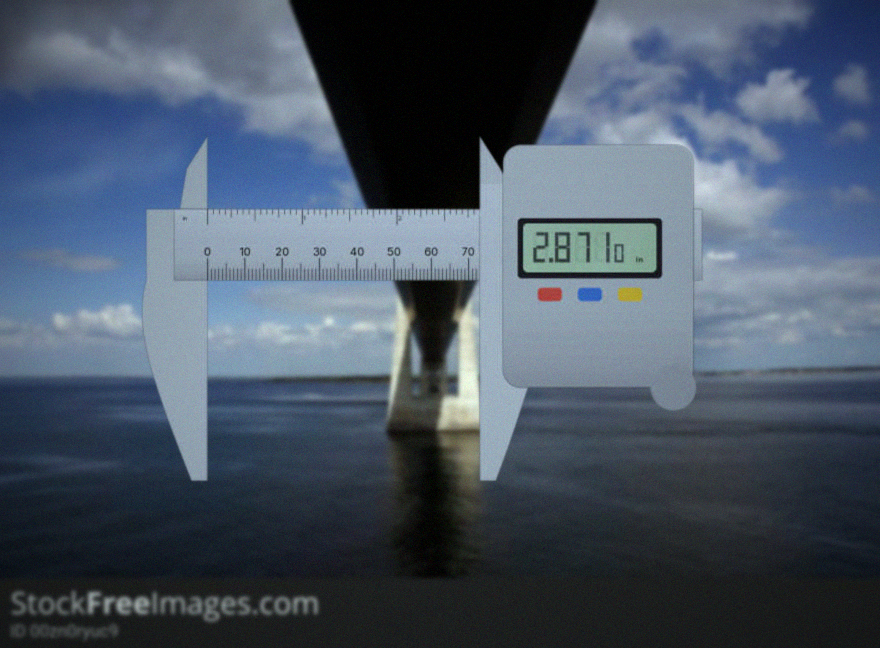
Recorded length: 2.8710
